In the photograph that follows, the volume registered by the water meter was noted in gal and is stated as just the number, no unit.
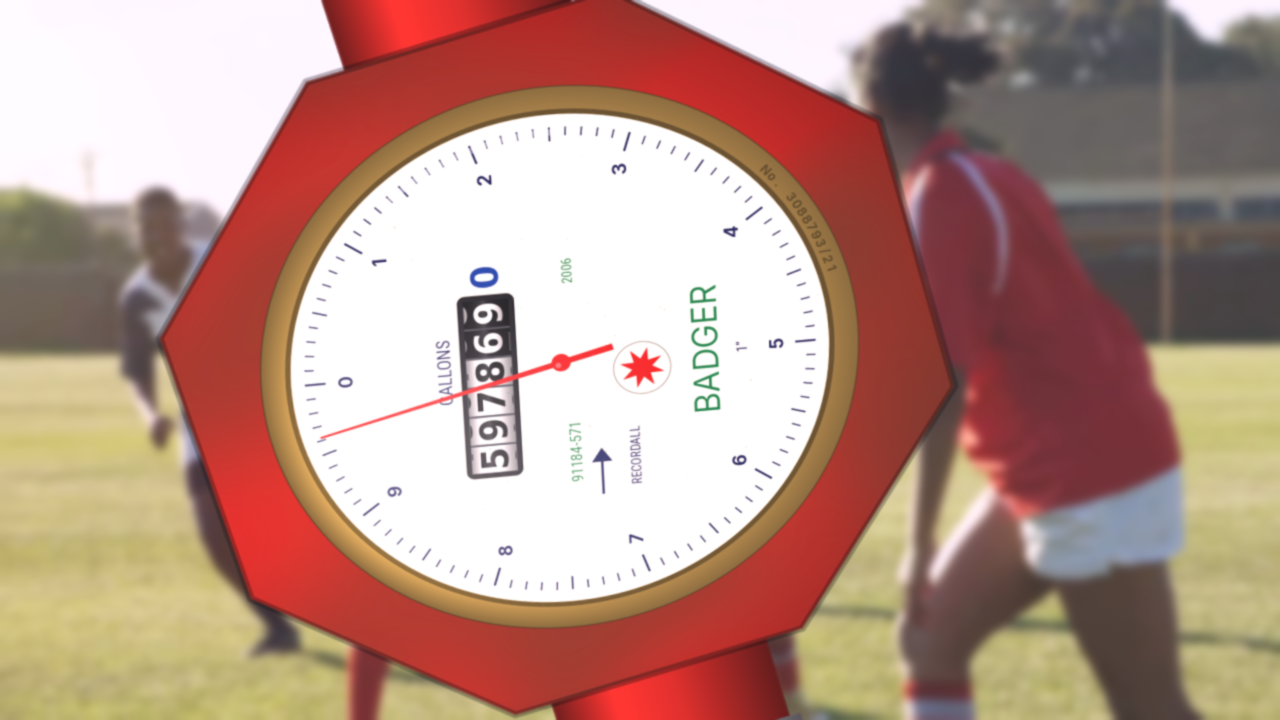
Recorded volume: 5978689.6
